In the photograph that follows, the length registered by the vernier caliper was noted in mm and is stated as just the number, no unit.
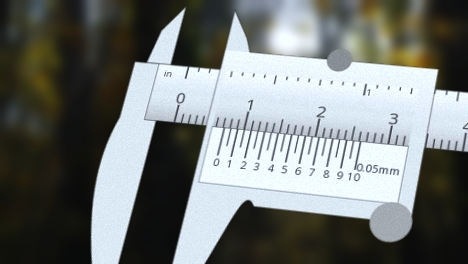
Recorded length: 7.2
